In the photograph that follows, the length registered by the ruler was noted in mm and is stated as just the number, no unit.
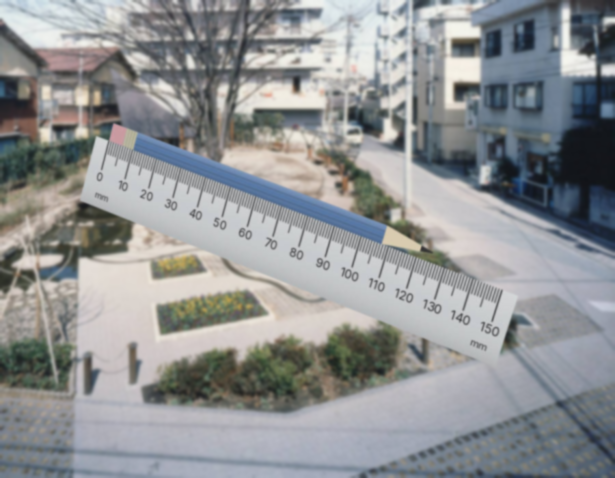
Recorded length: 125
